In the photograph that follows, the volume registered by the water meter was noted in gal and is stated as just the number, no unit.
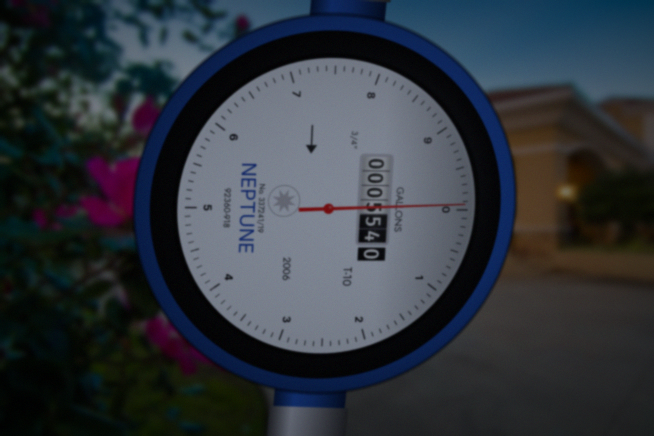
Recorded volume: 5539.9
